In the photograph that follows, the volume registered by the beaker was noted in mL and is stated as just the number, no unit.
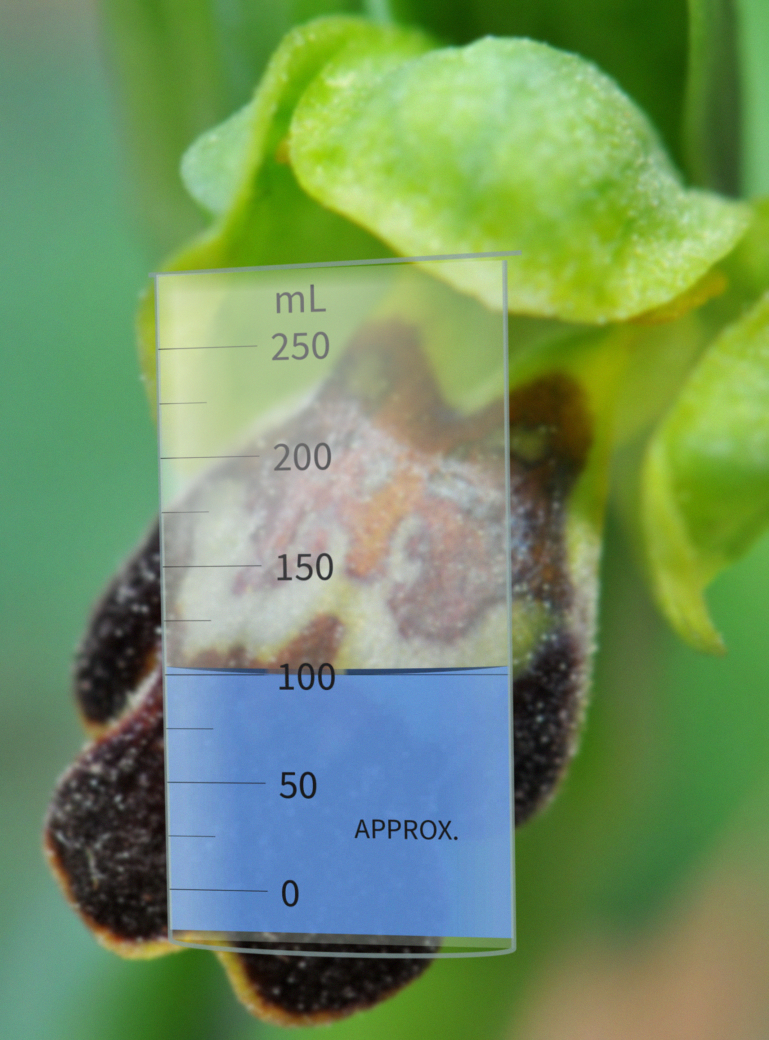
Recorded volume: 100
